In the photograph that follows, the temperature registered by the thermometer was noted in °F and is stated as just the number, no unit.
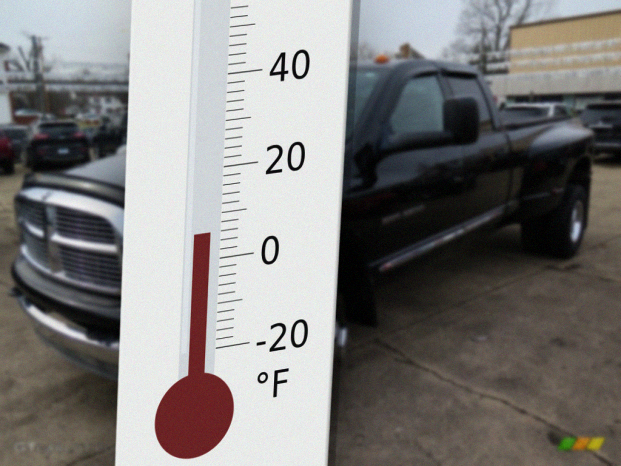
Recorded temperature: 6
